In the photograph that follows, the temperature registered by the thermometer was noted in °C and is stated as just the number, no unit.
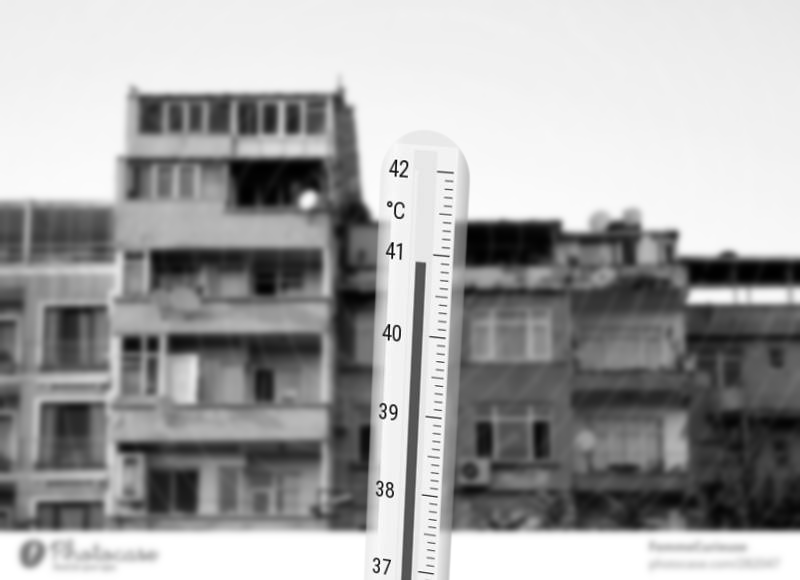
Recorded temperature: 40.9
